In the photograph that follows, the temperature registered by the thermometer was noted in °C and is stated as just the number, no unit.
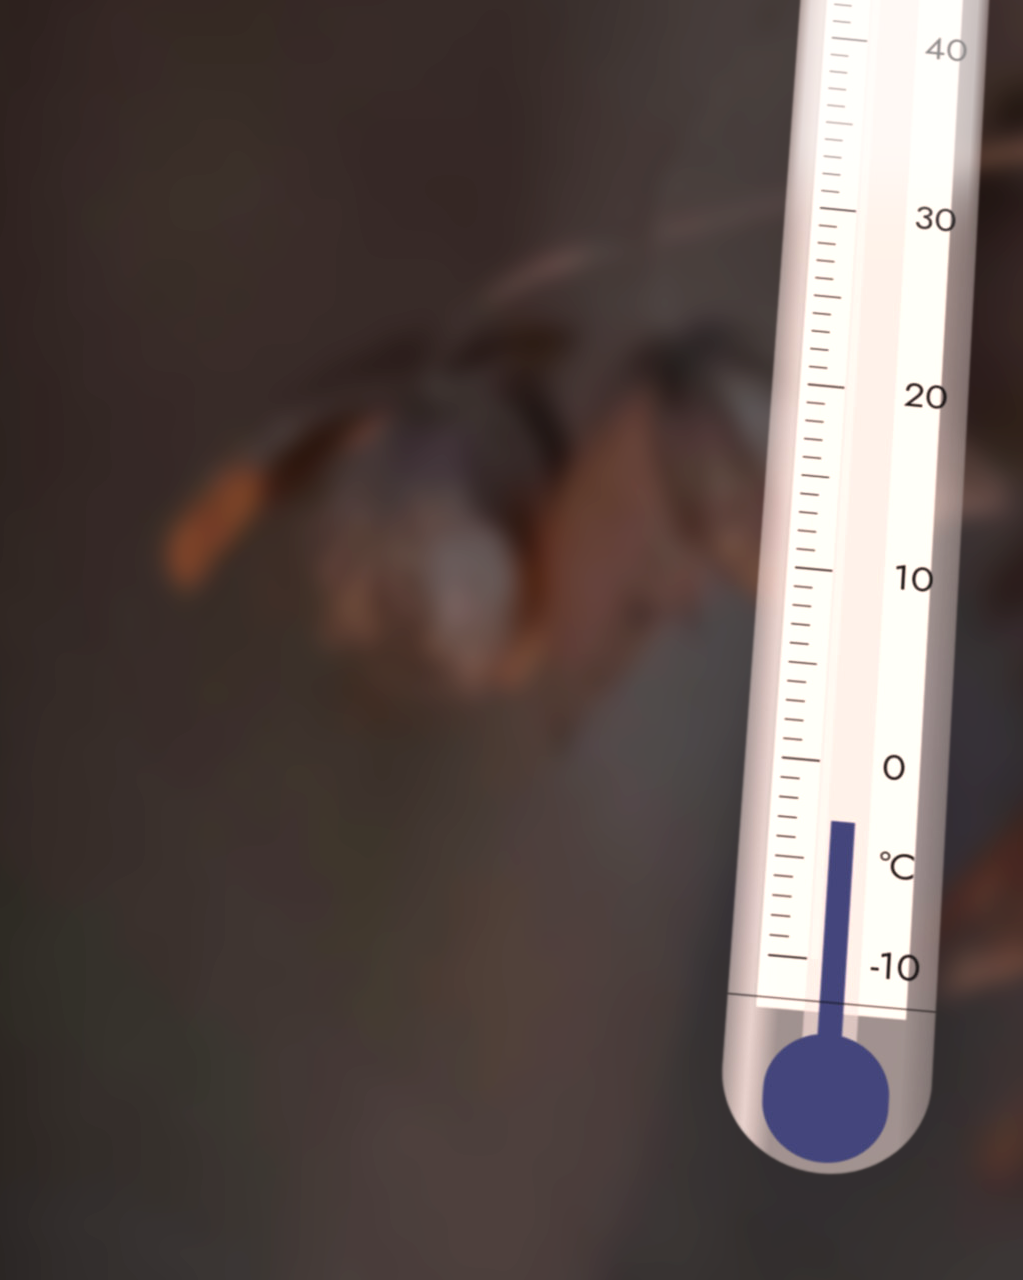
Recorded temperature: -3
